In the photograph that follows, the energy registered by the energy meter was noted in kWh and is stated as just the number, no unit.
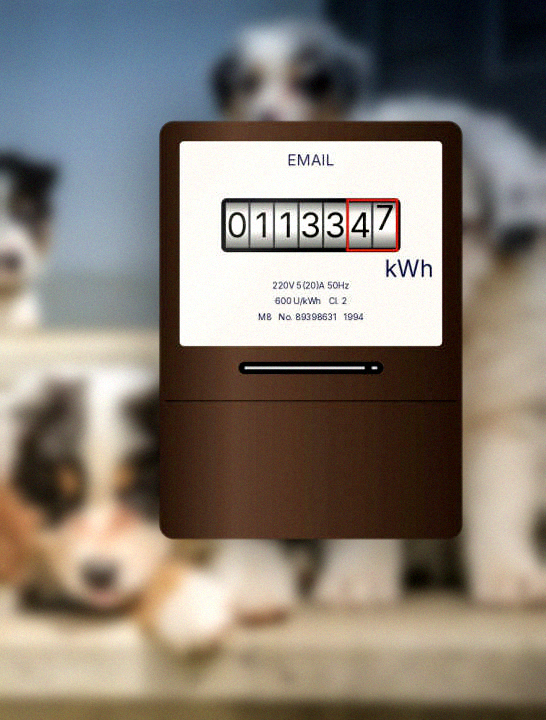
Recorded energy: 1133.47
